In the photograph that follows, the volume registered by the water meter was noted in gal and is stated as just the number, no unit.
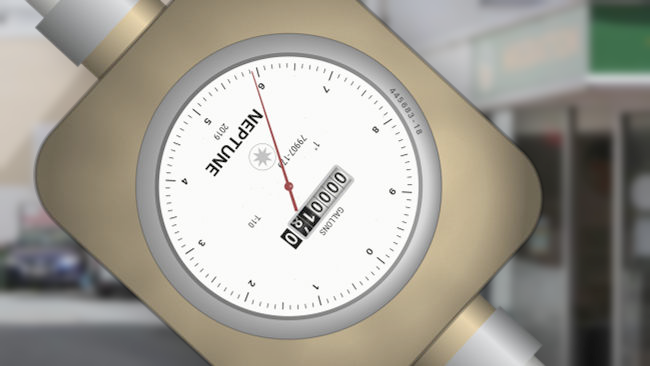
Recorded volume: 175.9
